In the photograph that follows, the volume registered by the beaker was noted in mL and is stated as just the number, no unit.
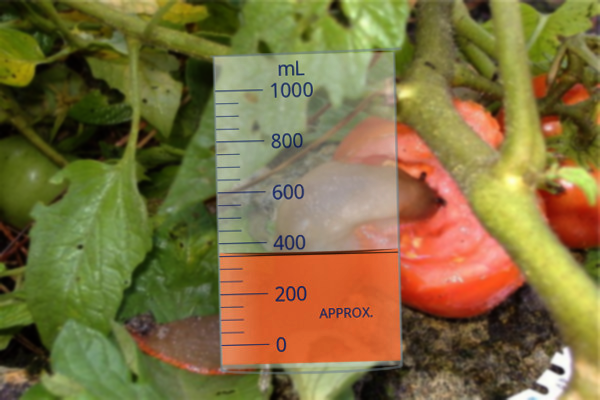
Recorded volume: 350
